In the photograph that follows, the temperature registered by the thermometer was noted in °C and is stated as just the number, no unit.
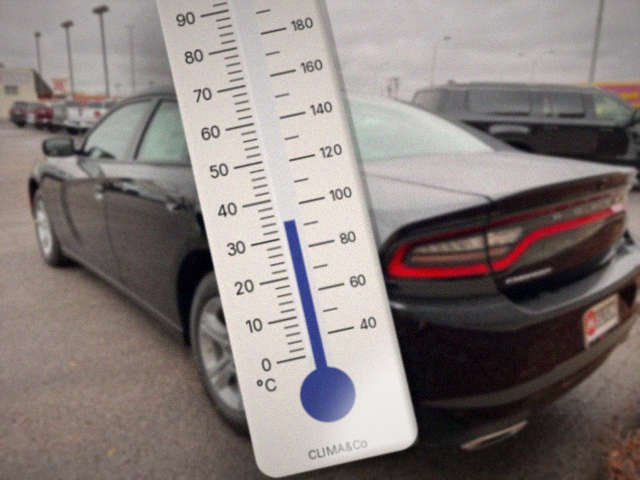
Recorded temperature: 34
